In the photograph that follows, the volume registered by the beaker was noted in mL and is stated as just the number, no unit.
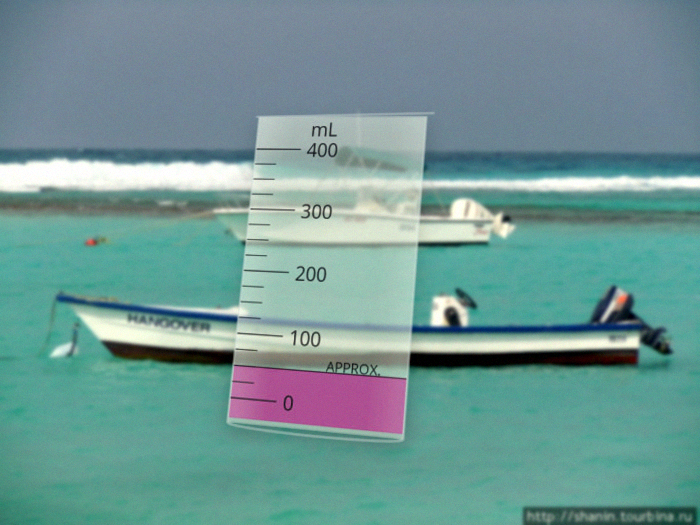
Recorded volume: 50
